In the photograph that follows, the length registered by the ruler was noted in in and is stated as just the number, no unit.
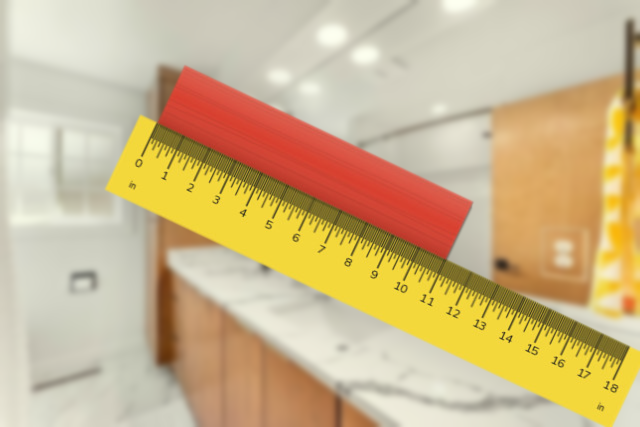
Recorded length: 11
